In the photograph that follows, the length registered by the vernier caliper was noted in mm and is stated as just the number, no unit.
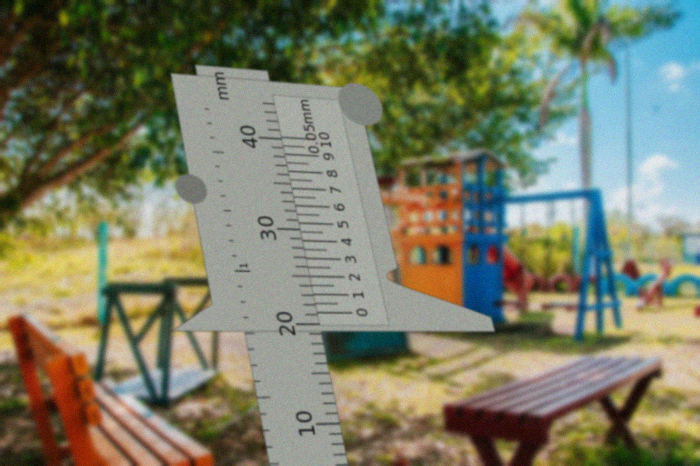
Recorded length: 21.2
